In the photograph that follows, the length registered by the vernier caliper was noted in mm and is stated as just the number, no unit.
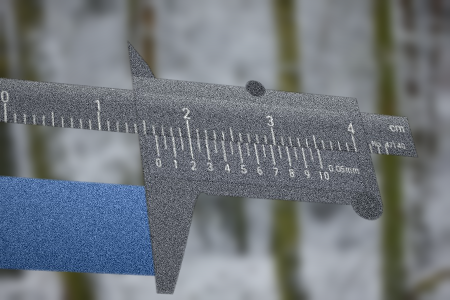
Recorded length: 16.2
